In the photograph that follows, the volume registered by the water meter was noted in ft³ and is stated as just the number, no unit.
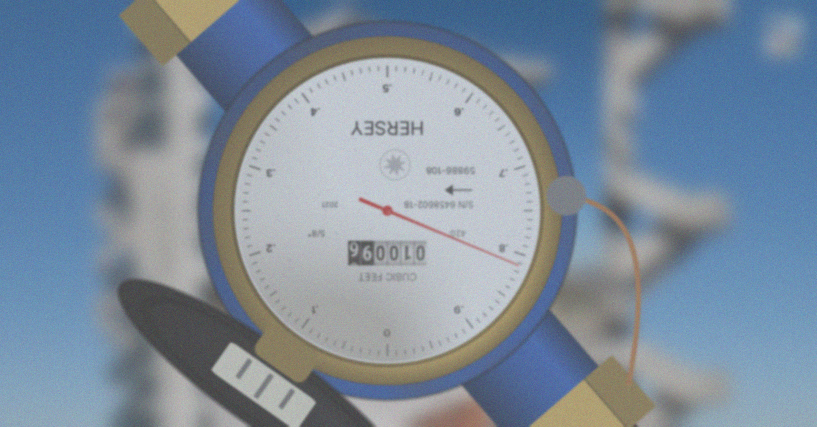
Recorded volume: 10095.81
